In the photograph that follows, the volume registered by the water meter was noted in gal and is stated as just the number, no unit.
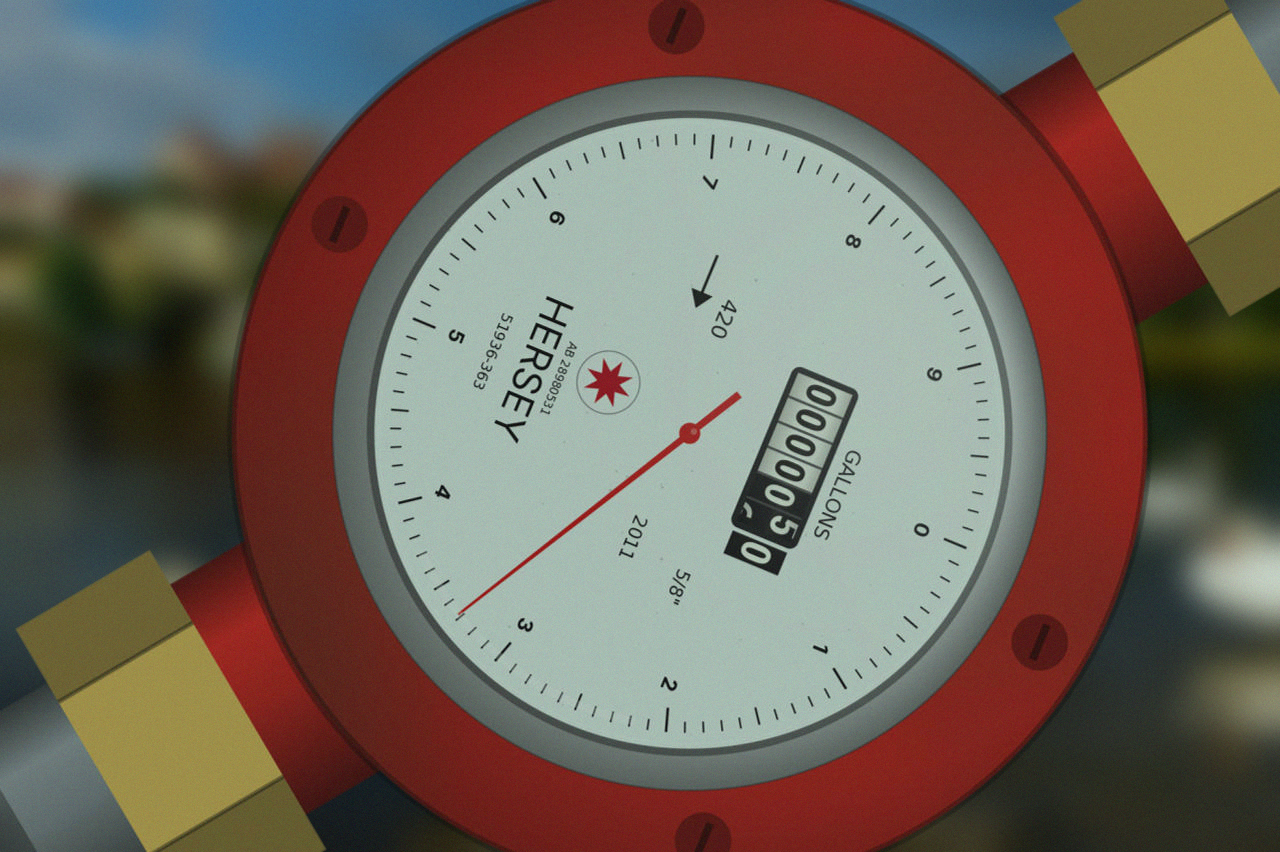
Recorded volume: 53.3
